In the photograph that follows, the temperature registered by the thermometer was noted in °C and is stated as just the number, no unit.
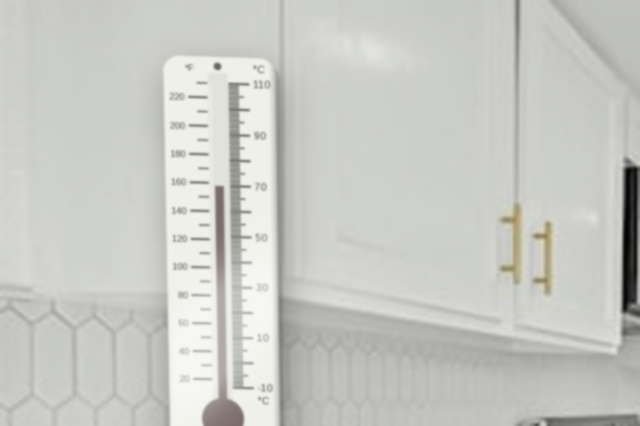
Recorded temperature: 70
